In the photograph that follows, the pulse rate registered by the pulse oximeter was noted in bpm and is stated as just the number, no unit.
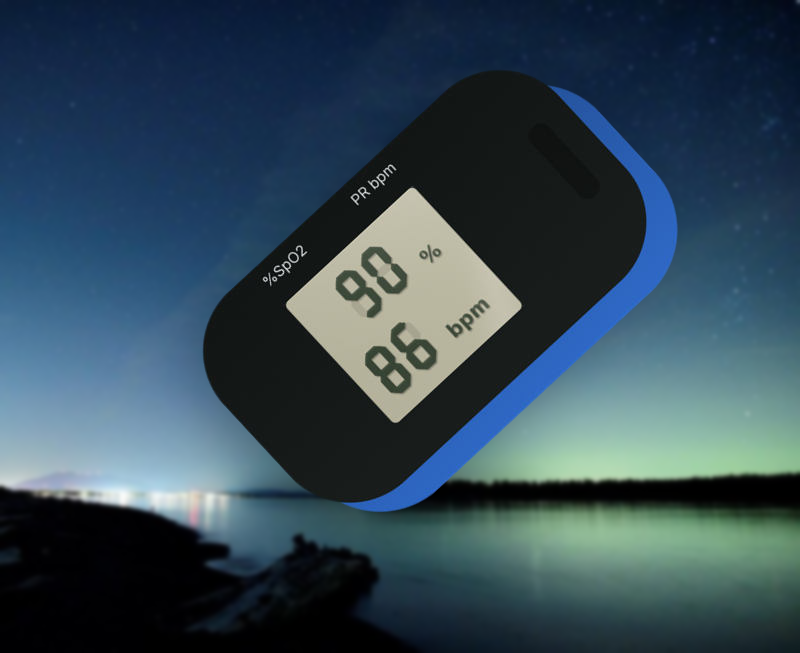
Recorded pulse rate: 86
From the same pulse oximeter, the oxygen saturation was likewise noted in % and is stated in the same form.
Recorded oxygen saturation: 90
